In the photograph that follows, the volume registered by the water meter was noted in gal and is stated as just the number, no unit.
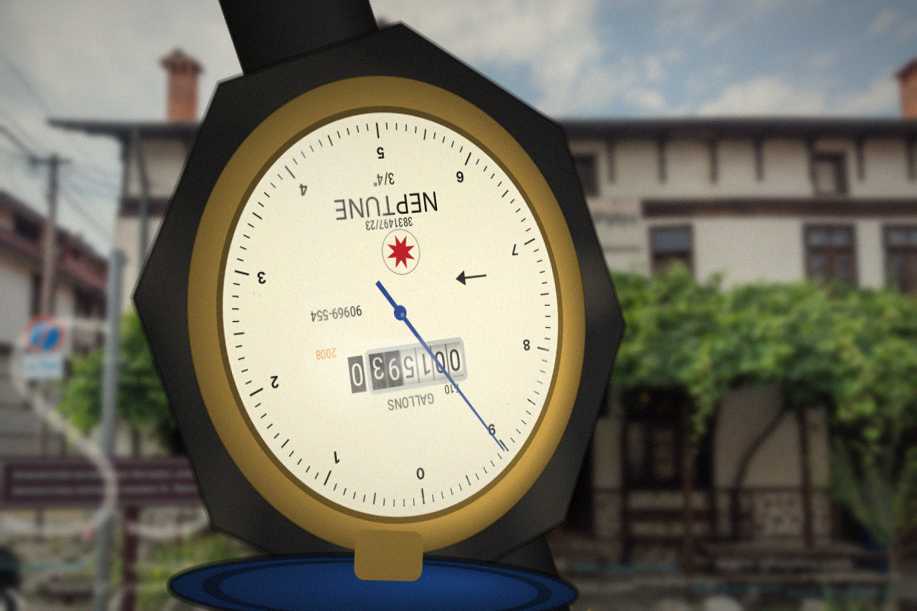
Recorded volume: 15929.0
